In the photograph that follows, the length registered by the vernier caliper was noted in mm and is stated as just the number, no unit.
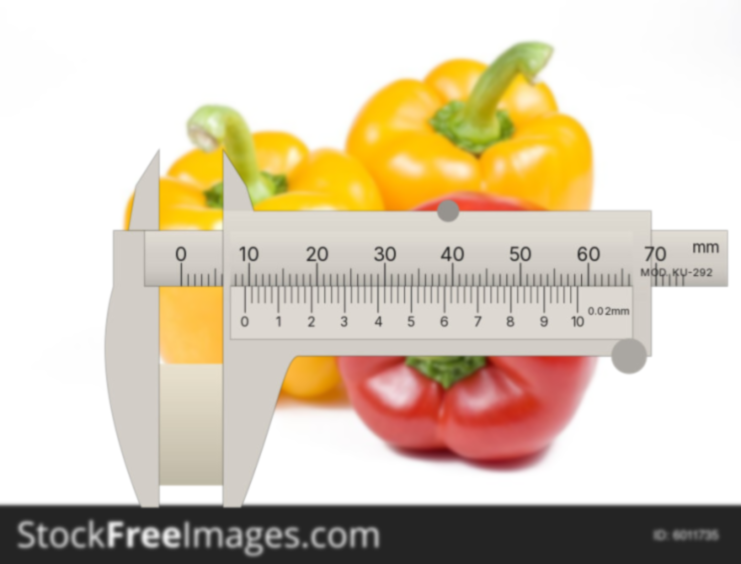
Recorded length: 9.4
